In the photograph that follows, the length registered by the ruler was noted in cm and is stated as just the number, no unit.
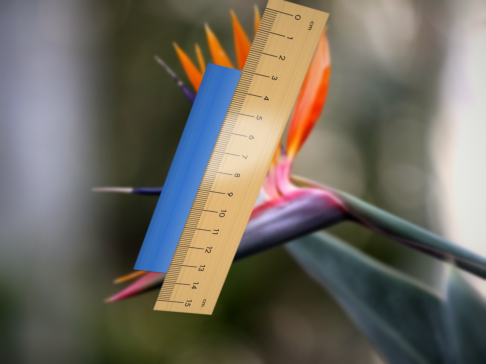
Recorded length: 10.5
